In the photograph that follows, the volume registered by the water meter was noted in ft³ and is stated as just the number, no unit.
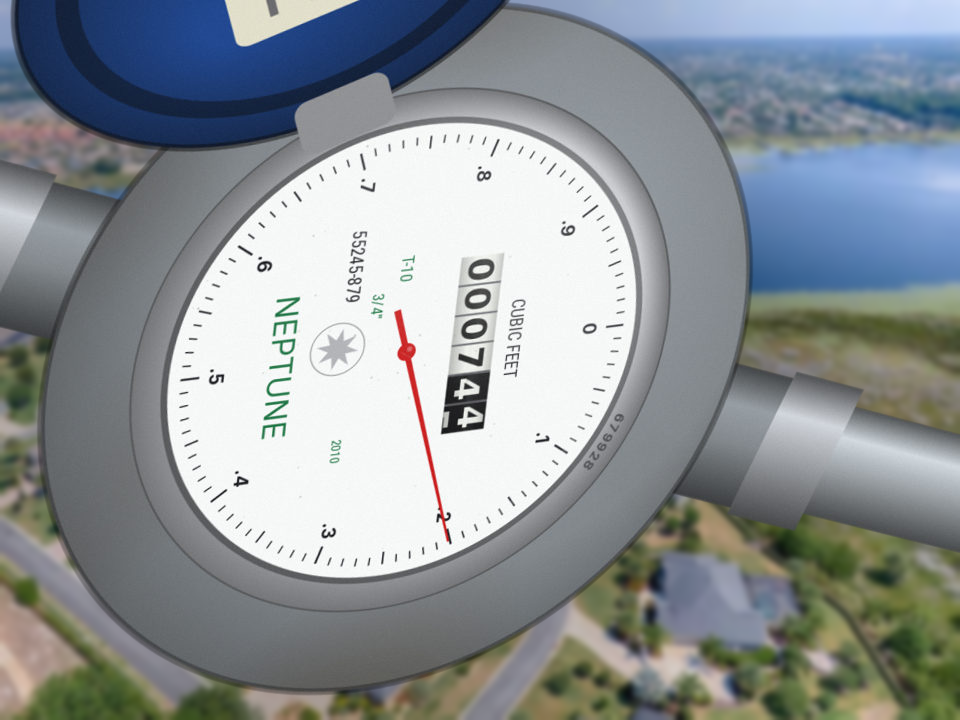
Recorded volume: 744.20
